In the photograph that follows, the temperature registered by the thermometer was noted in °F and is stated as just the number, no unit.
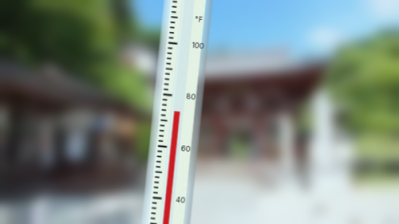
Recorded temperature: 74
